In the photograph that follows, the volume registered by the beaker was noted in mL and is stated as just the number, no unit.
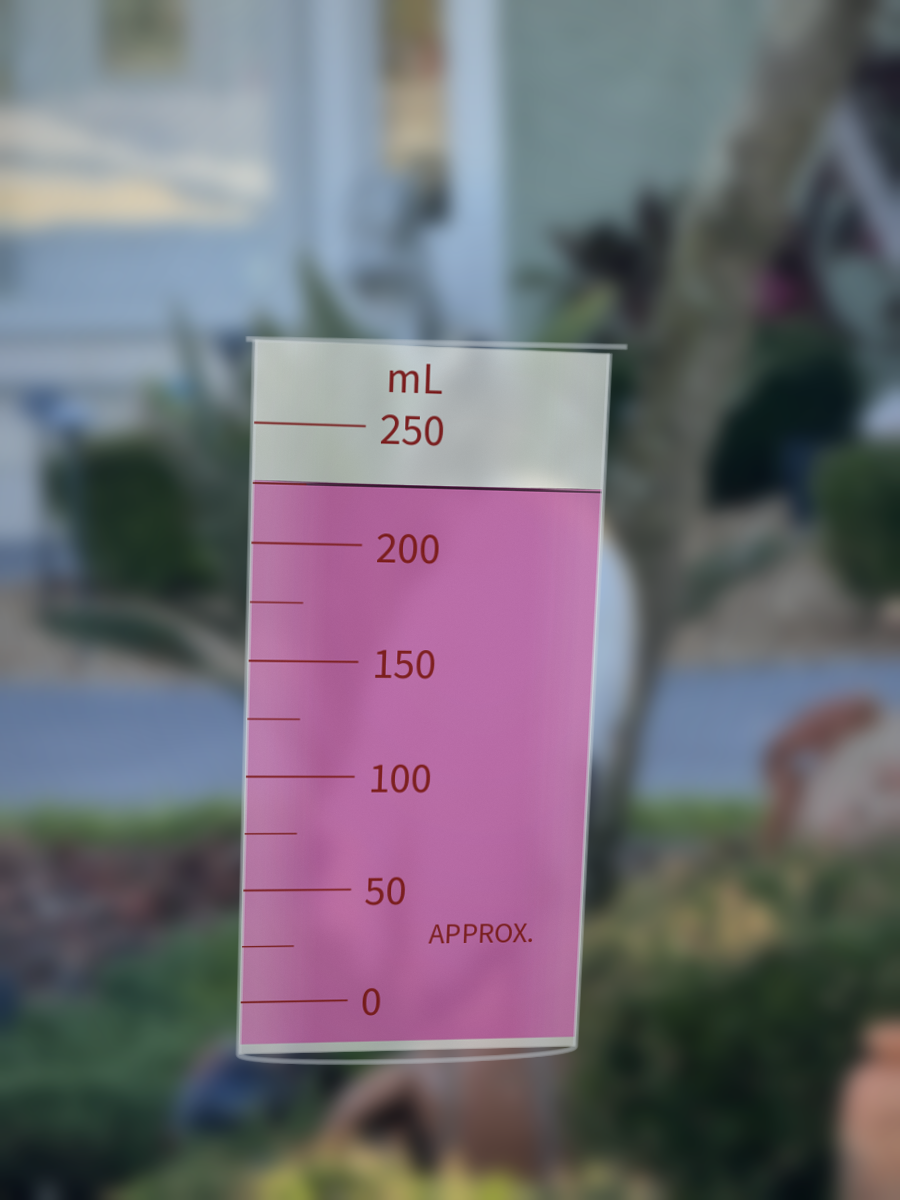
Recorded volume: 225
